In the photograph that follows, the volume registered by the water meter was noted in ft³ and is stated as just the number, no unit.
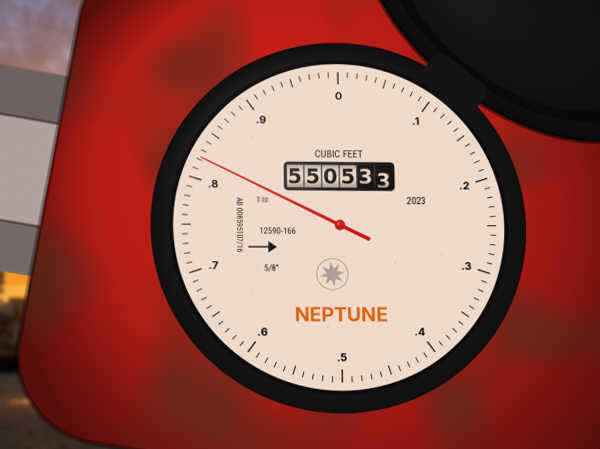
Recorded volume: 550532.82
